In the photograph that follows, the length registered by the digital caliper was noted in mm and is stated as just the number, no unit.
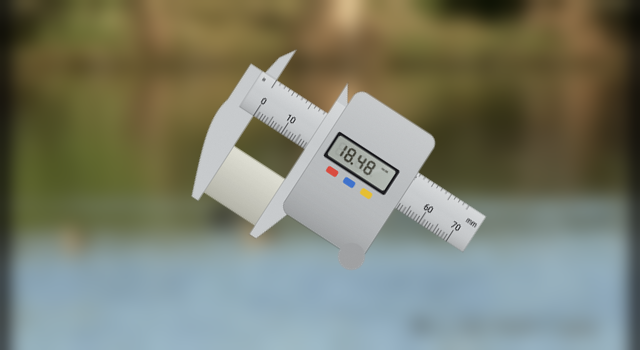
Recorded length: 18.48
